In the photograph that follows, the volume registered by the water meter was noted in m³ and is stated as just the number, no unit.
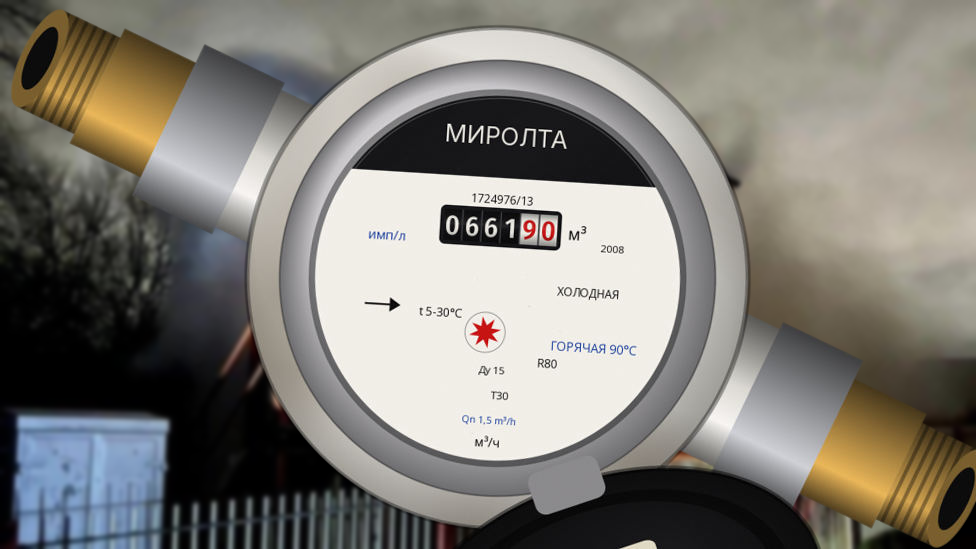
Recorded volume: 661.90
